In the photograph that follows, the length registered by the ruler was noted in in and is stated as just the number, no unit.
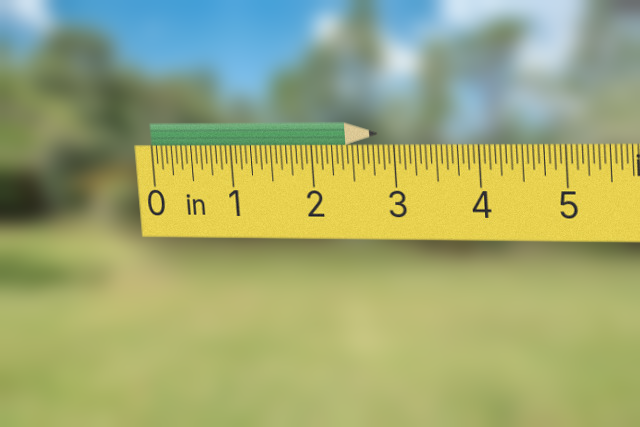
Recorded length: 2.8125
